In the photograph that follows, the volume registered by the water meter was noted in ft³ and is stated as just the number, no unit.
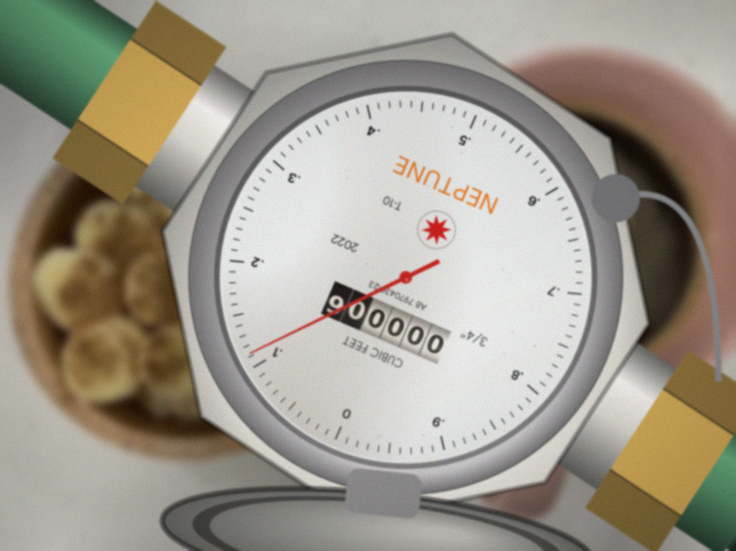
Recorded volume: 6.11
